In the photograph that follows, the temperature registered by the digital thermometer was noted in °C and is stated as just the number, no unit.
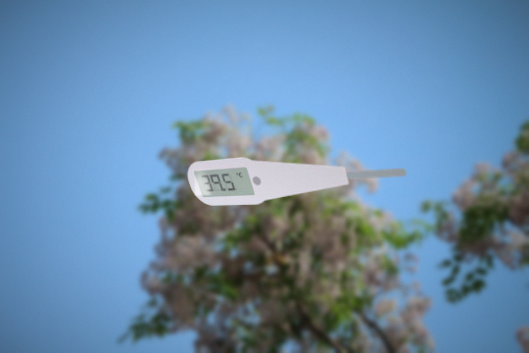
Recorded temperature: 39.5
